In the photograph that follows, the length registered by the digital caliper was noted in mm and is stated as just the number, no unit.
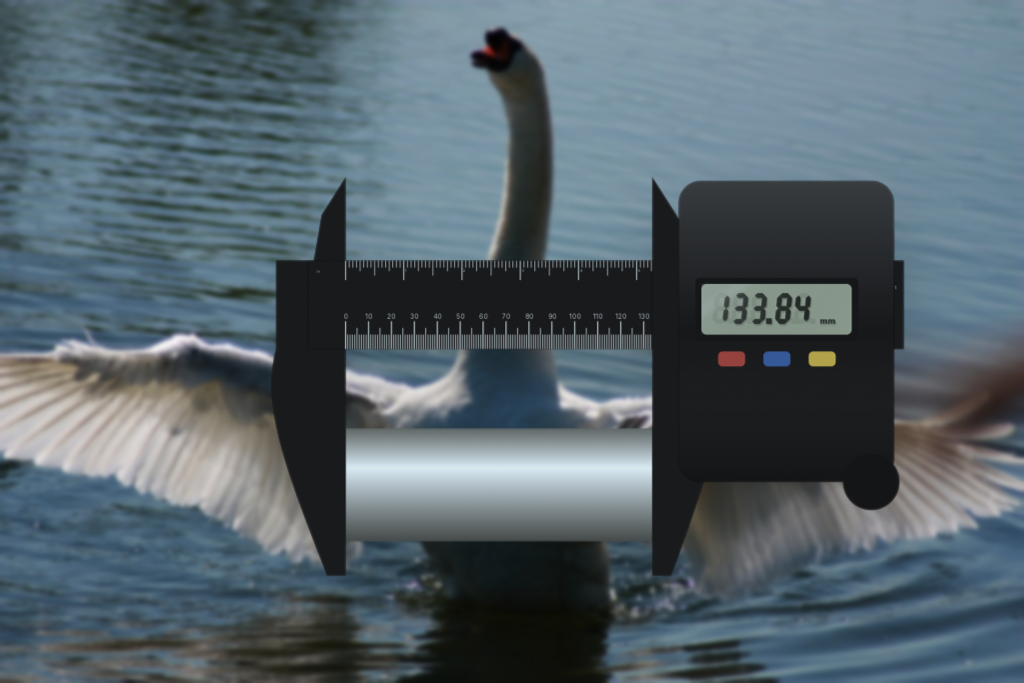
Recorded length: 133.84
